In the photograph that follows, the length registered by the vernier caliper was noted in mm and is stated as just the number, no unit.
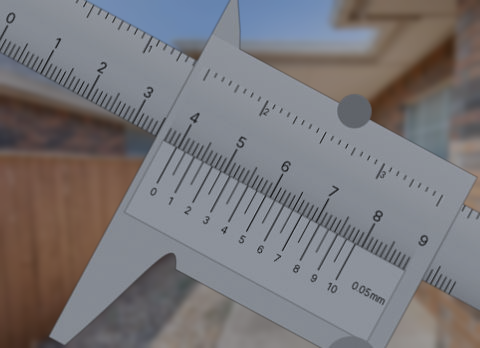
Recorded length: 39.6
